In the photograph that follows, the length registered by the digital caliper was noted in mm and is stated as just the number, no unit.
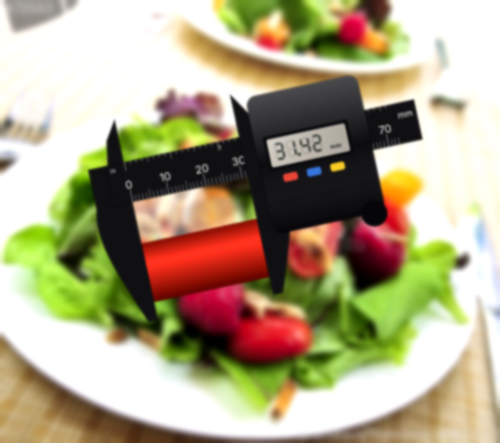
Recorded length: 31.42
